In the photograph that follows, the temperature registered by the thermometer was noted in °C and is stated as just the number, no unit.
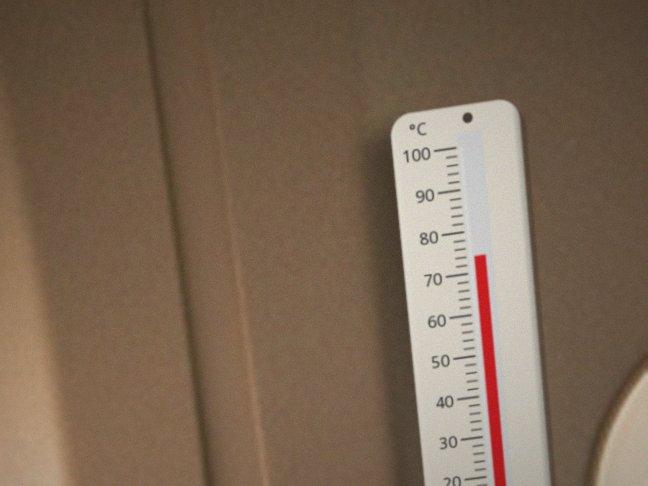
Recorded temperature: 74
